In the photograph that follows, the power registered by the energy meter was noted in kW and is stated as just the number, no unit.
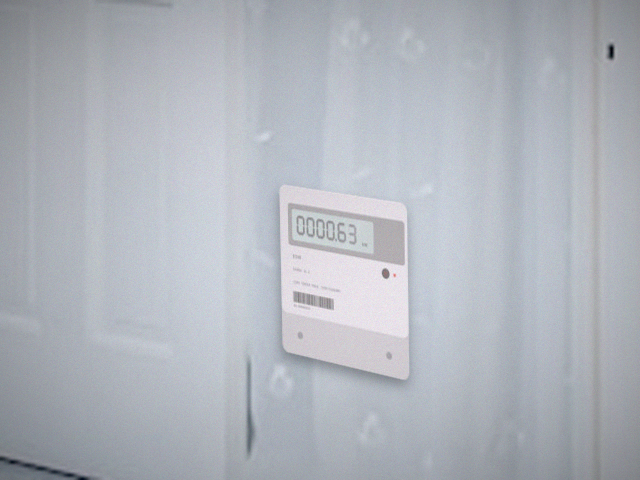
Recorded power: 0.63
